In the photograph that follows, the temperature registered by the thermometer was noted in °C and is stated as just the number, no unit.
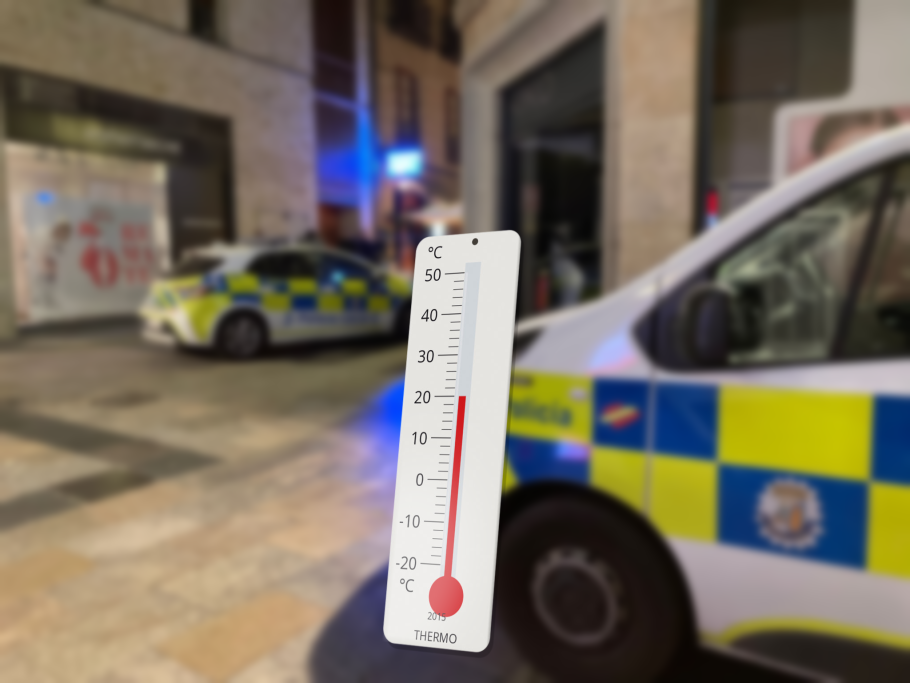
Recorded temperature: 20
